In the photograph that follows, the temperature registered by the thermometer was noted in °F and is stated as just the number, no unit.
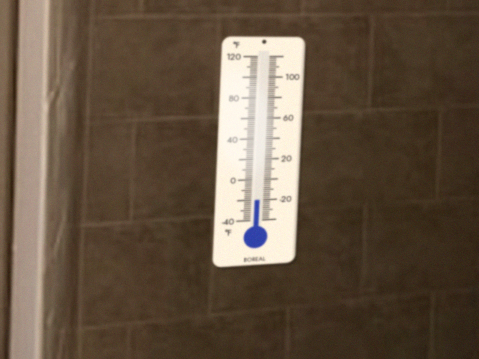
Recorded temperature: -20
